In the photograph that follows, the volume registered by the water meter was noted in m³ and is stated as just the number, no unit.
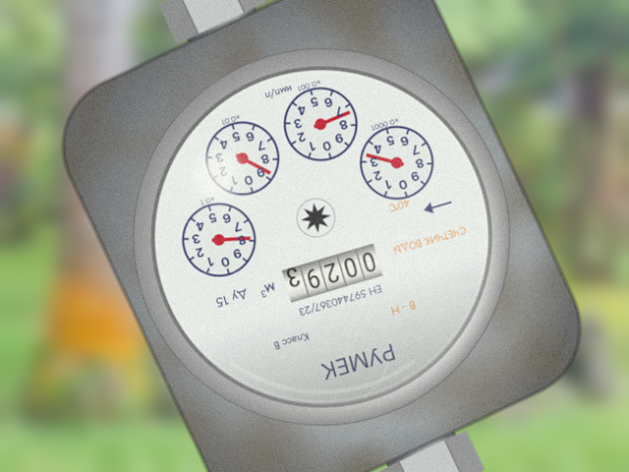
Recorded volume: 292.7873
